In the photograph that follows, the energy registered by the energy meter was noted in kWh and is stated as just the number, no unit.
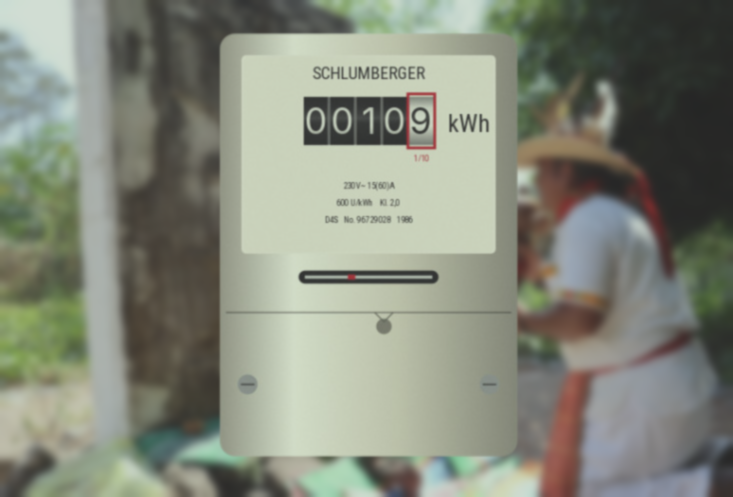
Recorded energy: 10.9
